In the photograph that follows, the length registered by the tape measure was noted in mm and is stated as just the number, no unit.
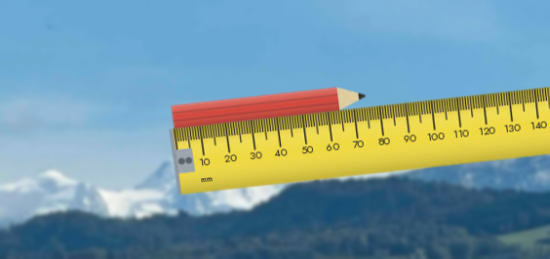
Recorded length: 75
